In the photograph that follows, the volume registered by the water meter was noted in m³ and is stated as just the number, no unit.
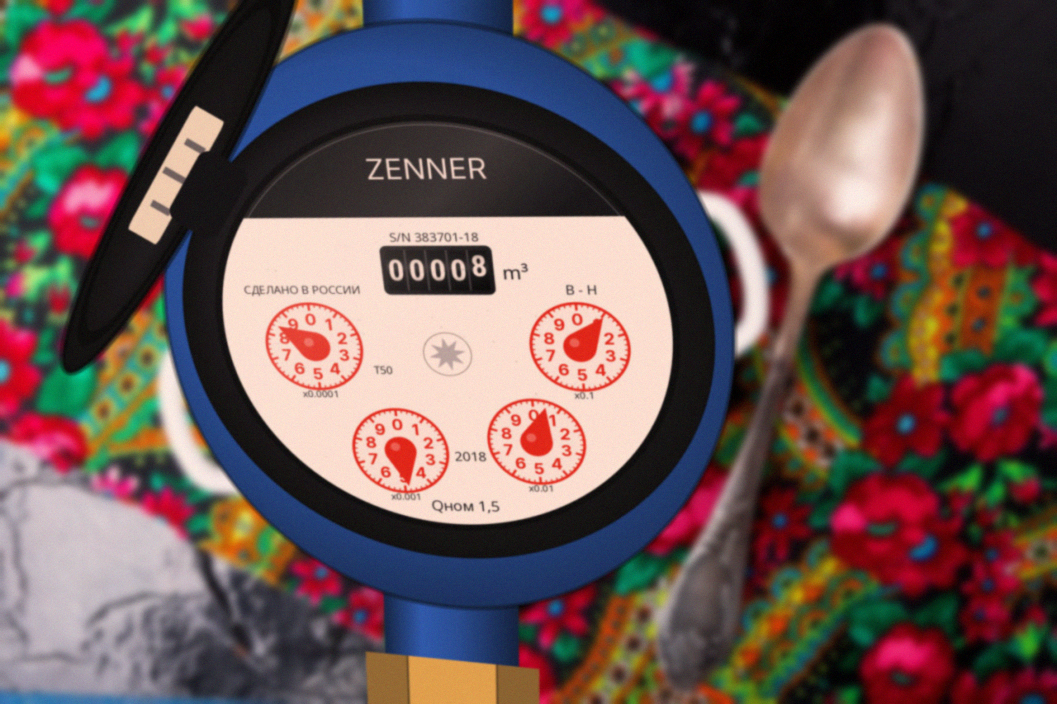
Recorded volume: 8.1048
